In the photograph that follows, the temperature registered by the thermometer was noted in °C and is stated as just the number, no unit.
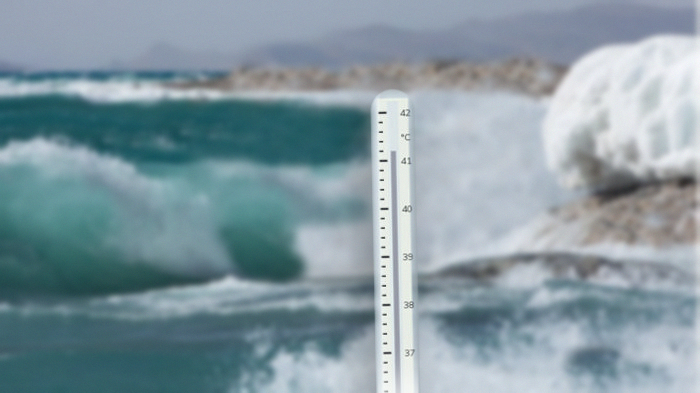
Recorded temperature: 41.2
